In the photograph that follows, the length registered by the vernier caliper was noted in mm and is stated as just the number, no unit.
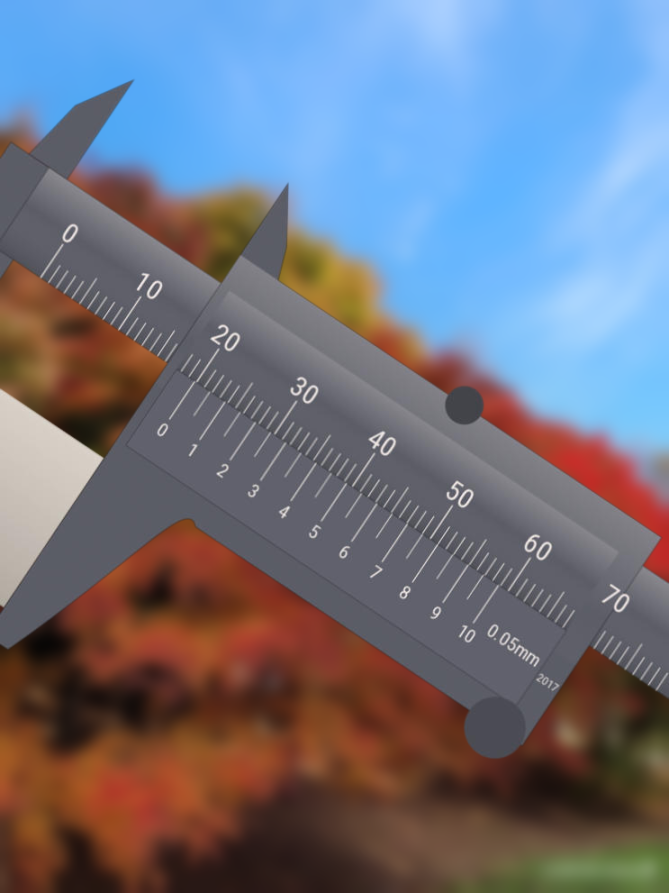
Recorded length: 19.8
